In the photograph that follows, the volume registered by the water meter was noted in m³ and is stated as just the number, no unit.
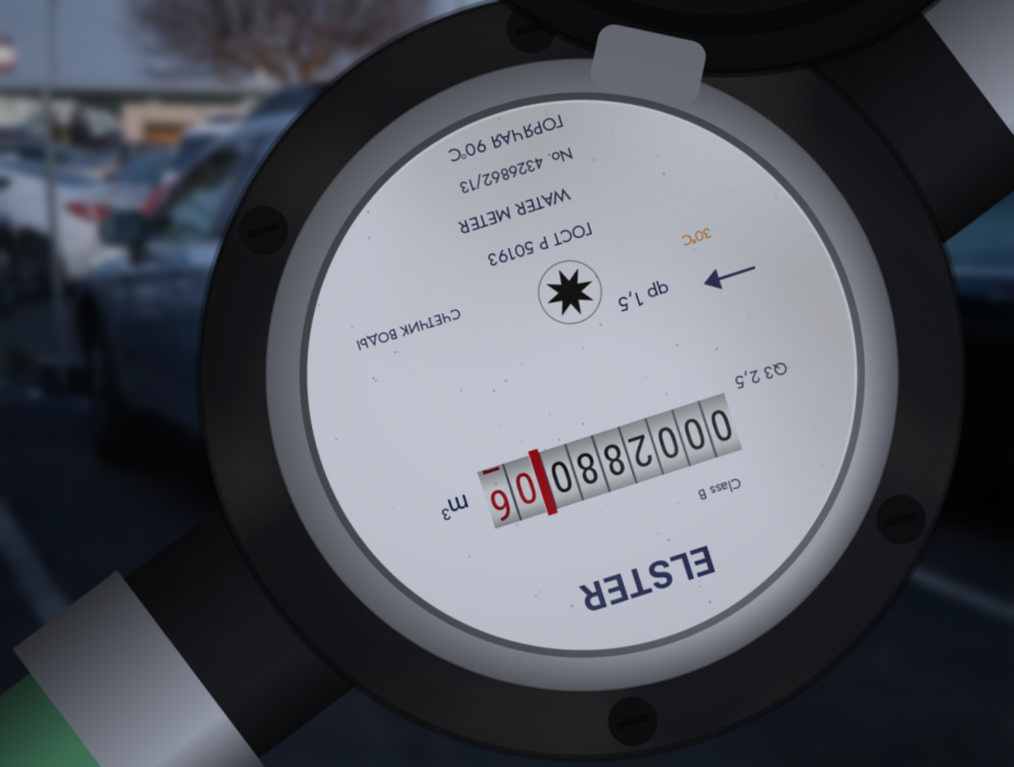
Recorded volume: 2880.06
